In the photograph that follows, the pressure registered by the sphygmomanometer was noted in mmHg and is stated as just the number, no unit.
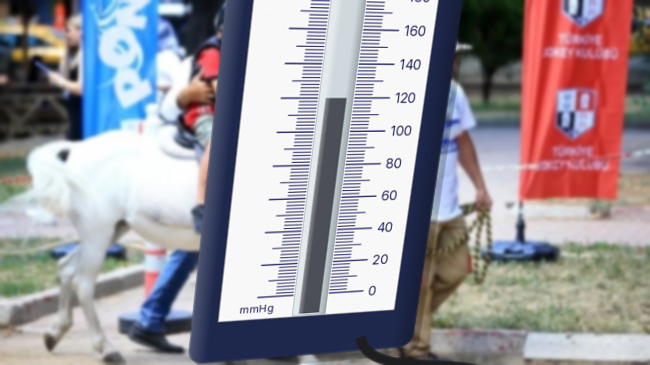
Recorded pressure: 120
